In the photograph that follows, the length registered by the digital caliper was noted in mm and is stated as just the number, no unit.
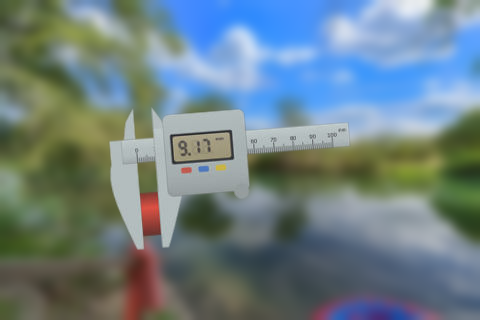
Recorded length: 9.17
